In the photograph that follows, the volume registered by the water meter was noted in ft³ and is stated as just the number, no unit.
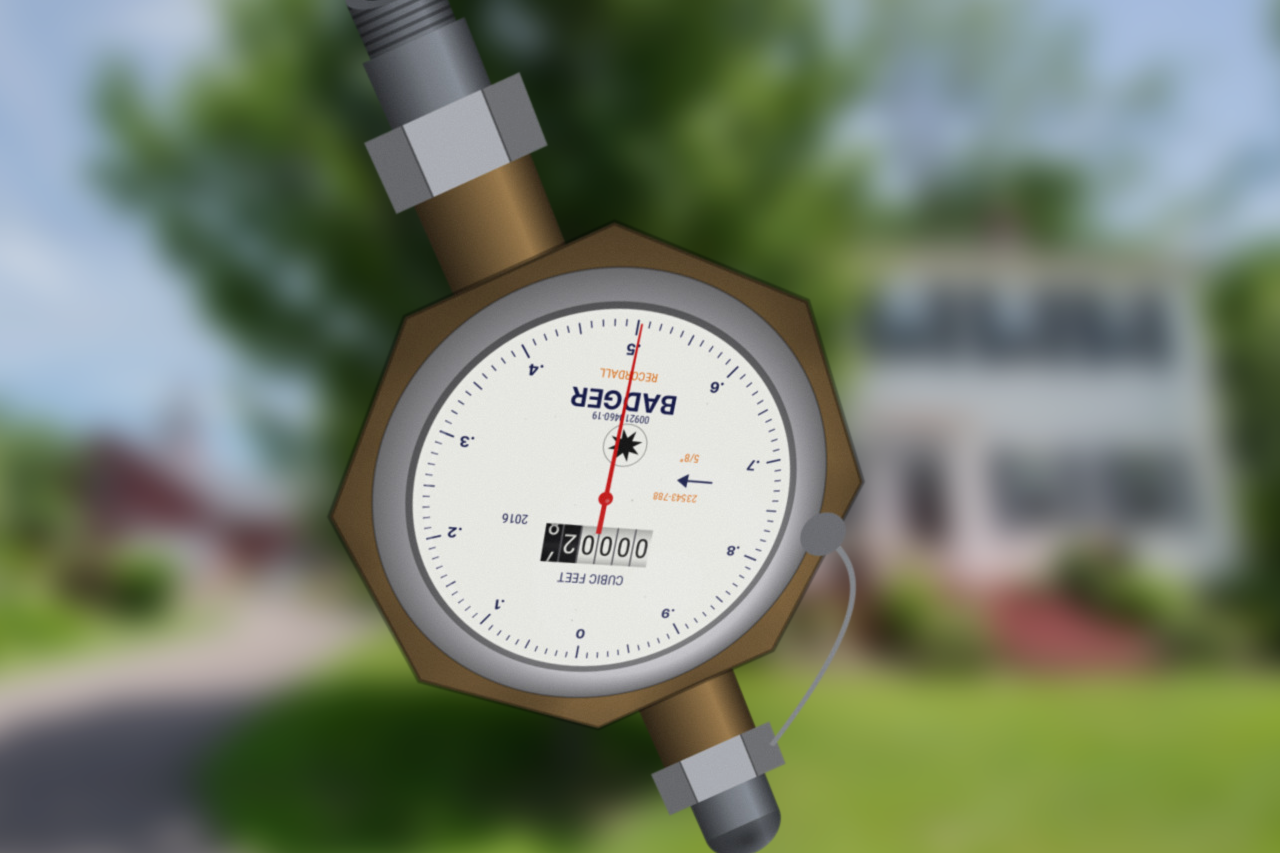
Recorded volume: 27.50
